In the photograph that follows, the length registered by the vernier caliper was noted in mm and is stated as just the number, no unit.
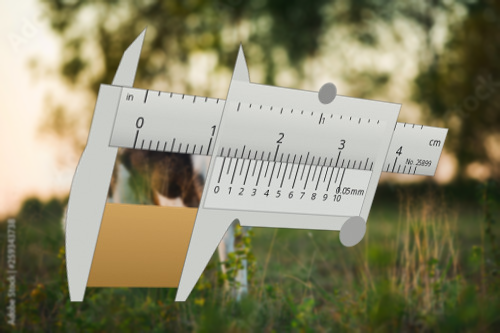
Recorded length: 12.6
